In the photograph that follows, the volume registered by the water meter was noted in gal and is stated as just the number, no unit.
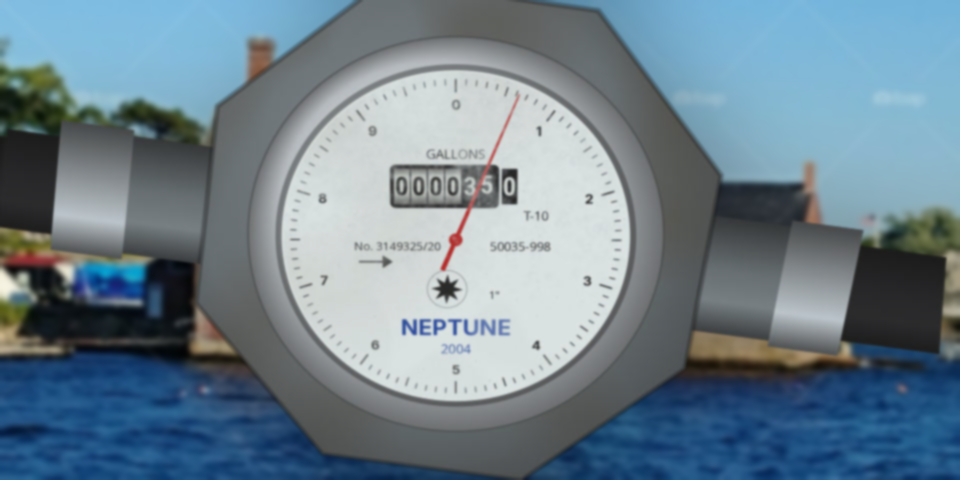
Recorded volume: 350.6
